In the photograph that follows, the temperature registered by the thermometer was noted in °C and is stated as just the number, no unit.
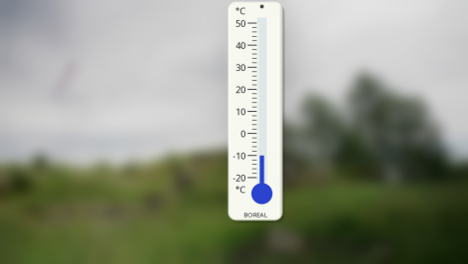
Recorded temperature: -10
